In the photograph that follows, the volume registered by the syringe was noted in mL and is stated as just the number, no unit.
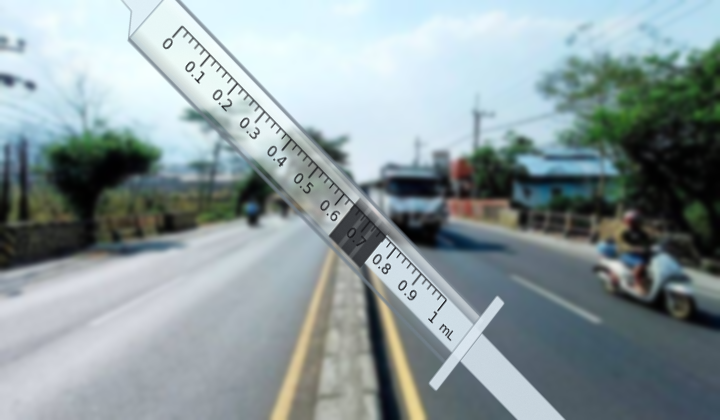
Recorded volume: 0.64
